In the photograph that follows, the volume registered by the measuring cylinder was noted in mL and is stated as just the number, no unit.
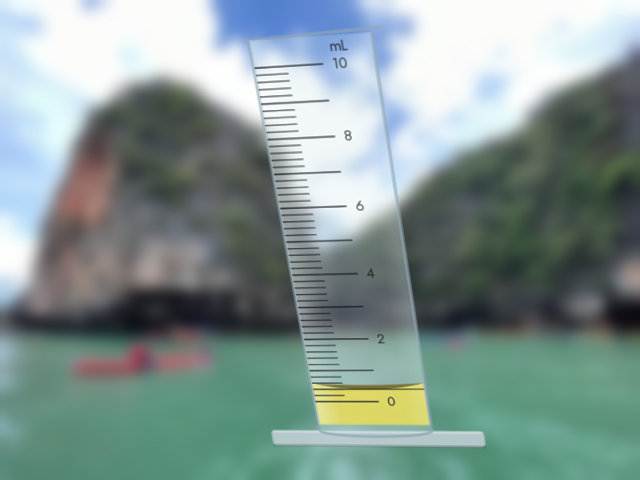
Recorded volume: 0.4
